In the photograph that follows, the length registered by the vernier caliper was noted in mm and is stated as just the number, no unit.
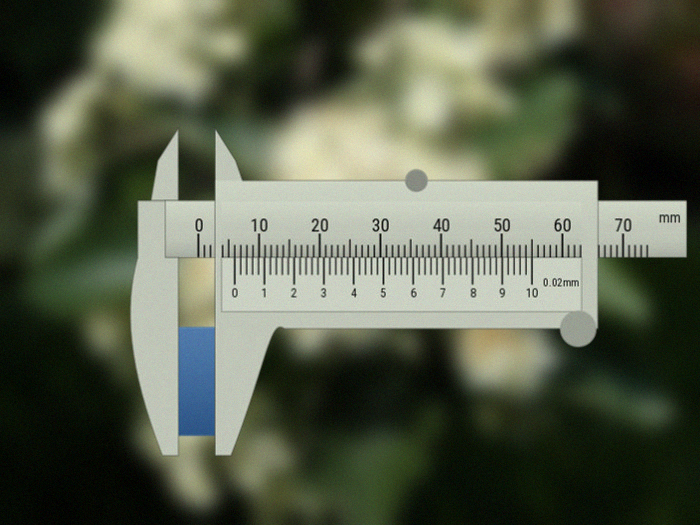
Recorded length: 6.0
